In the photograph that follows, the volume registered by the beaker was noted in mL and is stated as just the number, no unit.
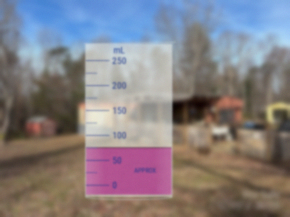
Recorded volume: 75
